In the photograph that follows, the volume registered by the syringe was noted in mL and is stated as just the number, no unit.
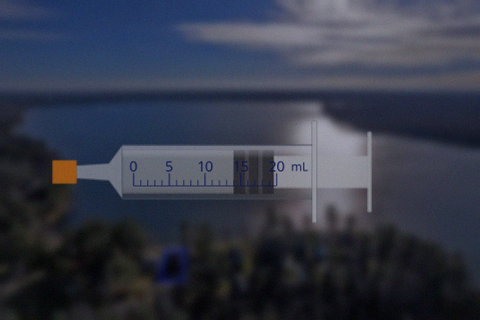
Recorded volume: 14
